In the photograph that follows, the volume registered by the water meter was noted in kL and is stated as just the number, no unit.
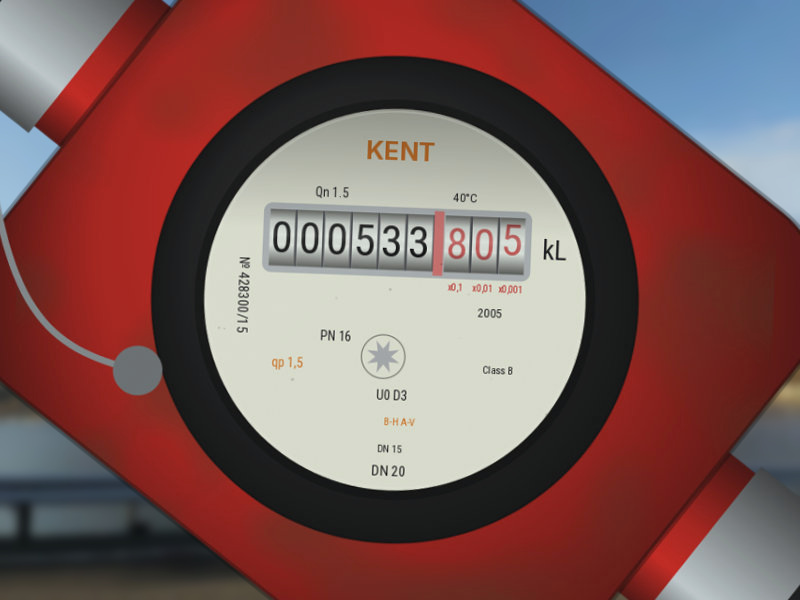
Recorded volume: 533.805
